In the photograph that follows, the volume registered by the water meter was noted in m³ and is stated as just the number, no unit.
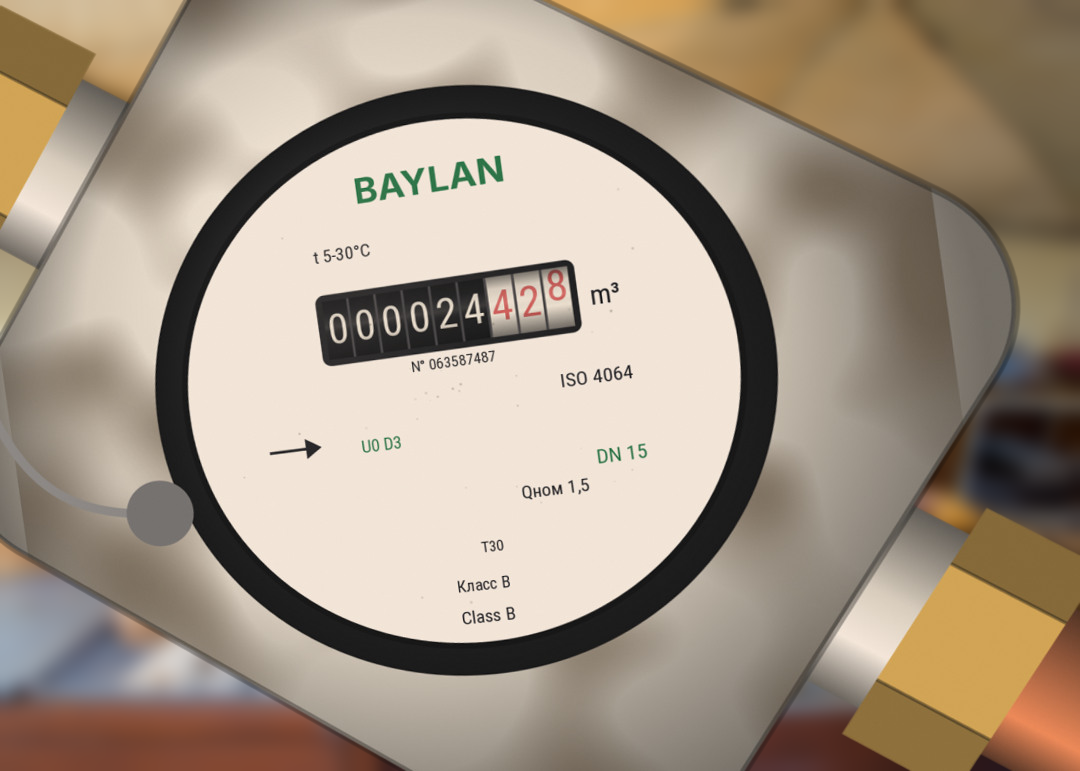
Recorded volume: 24.428
